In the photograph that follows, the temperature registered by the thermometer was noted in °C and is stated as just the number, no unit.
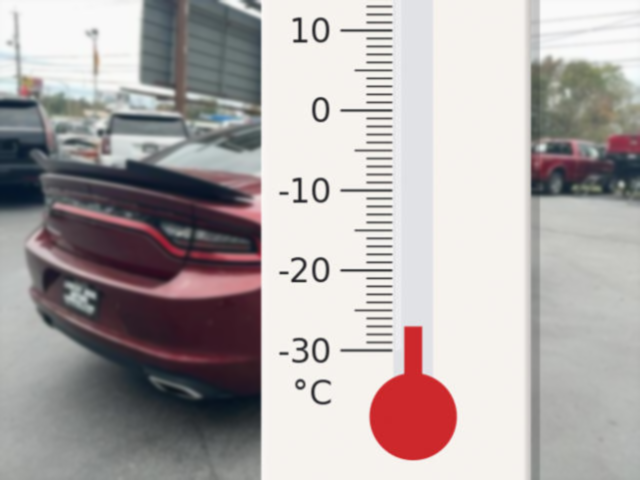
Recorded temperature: -27
